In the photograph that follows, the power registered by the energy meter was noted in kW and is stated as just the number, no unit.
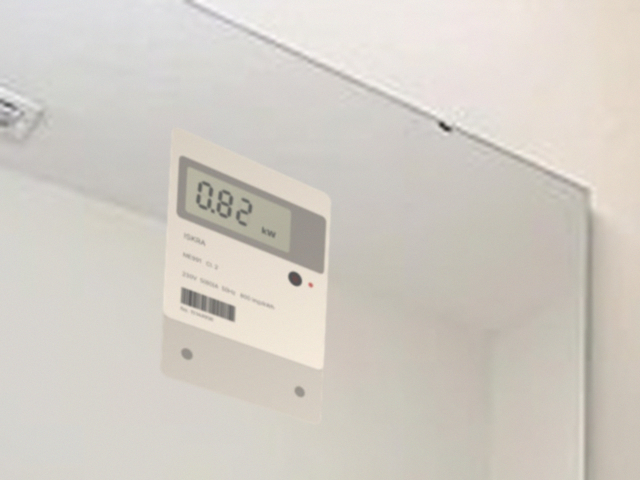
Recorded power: 0.82
